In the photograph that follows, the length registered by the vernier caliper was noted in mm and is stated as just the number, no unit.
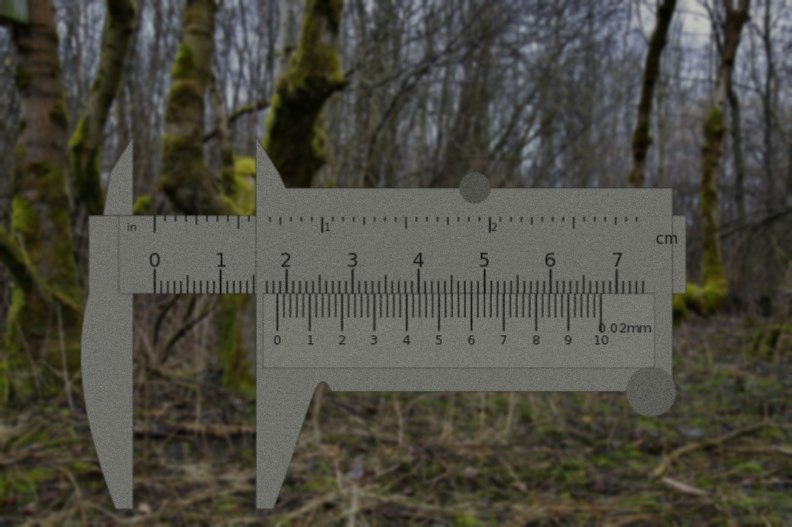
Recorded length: 18.6
